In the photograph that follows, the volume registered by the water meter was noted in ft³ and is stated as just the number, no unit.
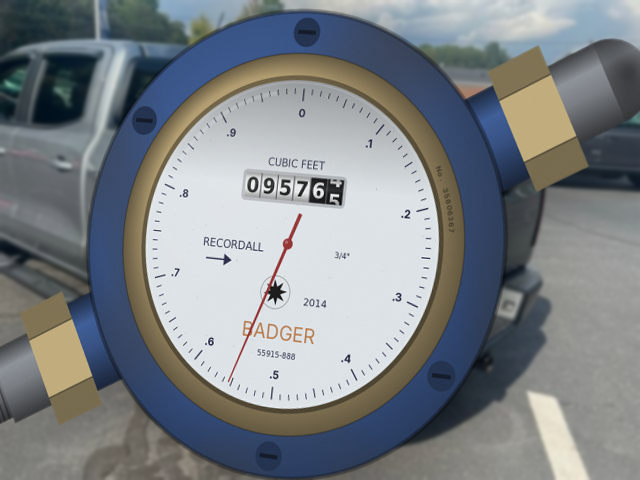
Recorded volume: 95764.55
